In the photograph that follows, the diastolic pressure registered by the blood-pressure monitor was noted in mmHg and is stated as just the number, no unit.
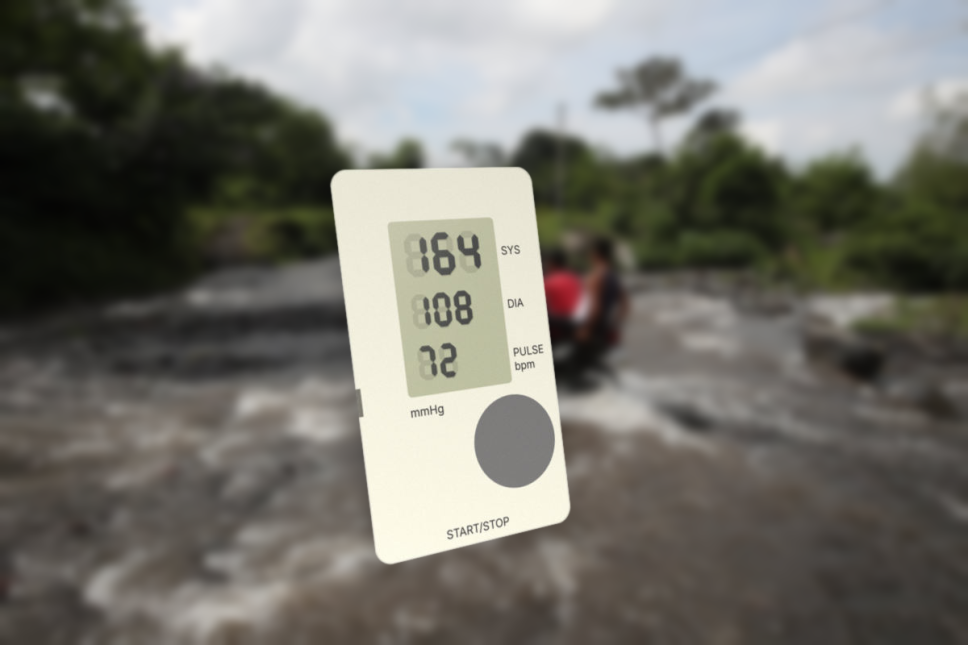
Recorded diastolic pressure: 108
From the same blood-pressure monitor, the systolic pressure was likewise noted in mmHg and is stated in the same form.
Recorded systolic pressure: 164
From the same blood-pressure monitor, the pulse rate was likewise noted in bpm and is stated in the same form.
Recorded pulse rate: 72
